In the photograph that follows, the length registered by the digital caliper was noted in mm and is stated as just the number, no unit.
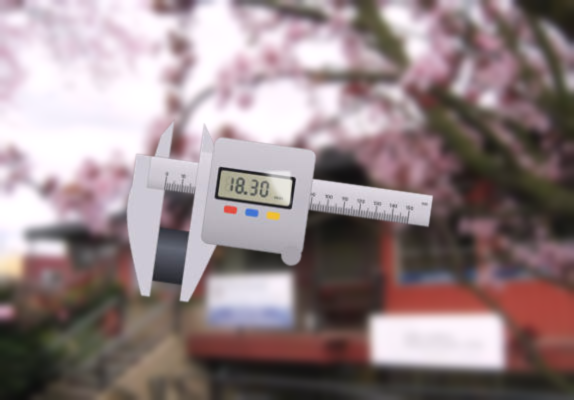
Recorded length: 18.30
